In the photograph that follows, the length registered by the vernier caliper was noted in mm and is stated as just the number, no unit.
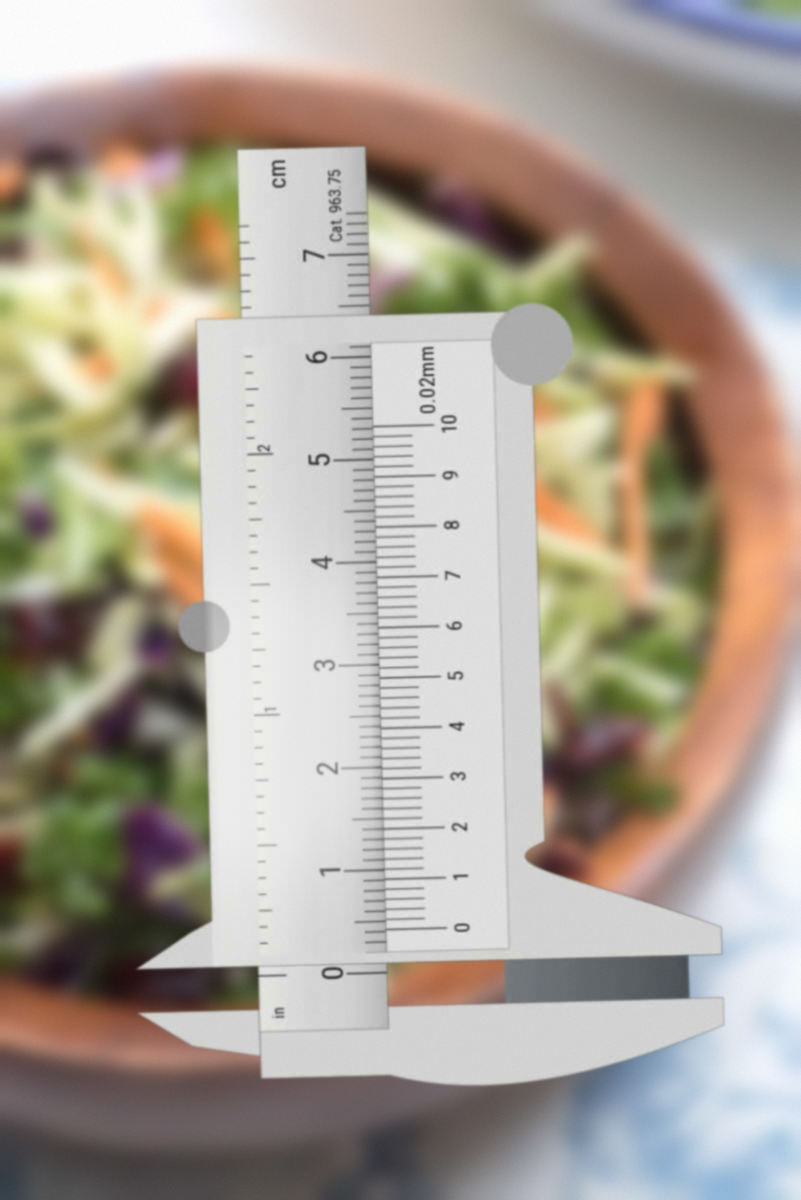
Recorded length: 4.2
